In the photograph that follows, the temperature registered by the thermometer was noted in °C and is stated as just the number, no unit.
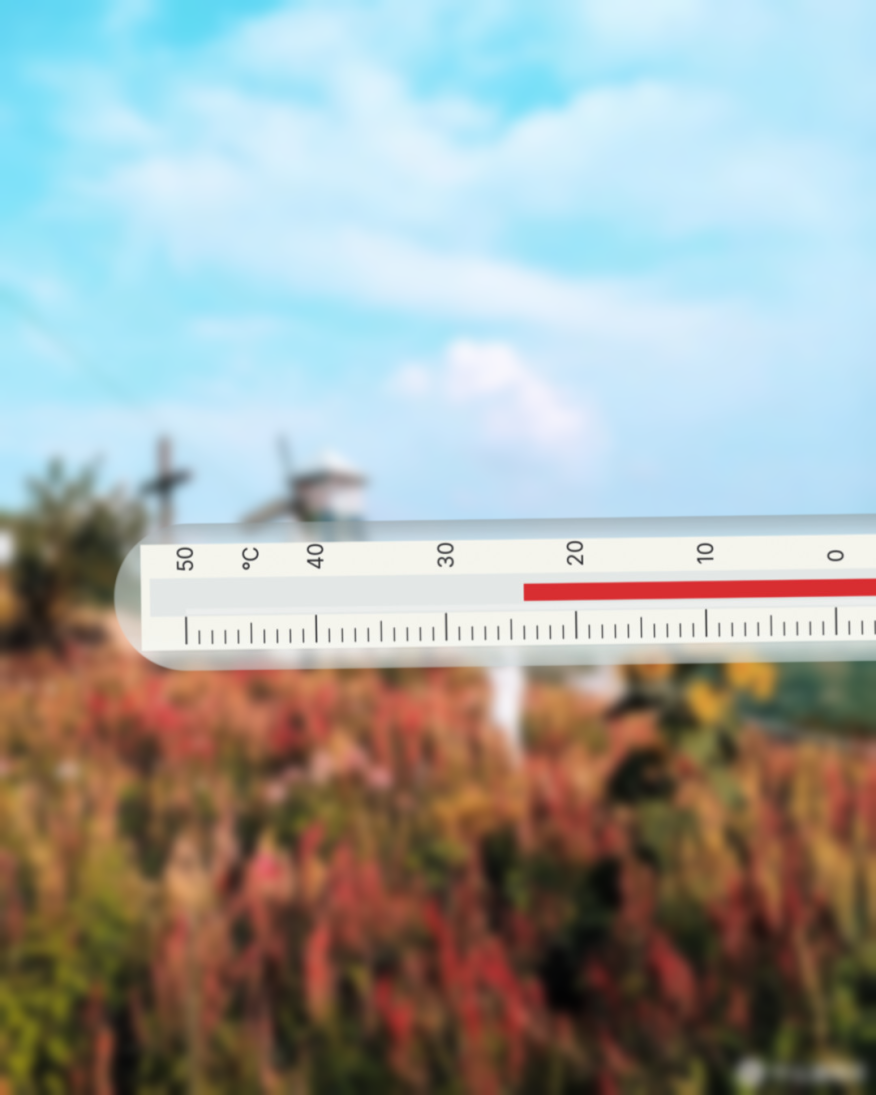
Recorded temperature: 24
